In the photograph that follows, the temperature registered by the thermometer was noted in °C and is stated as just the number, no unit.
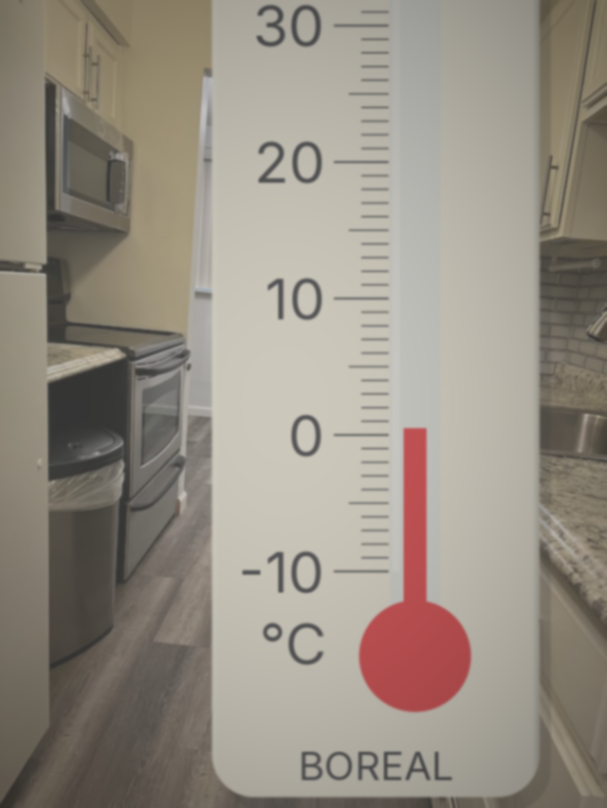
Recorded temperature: 0.5
